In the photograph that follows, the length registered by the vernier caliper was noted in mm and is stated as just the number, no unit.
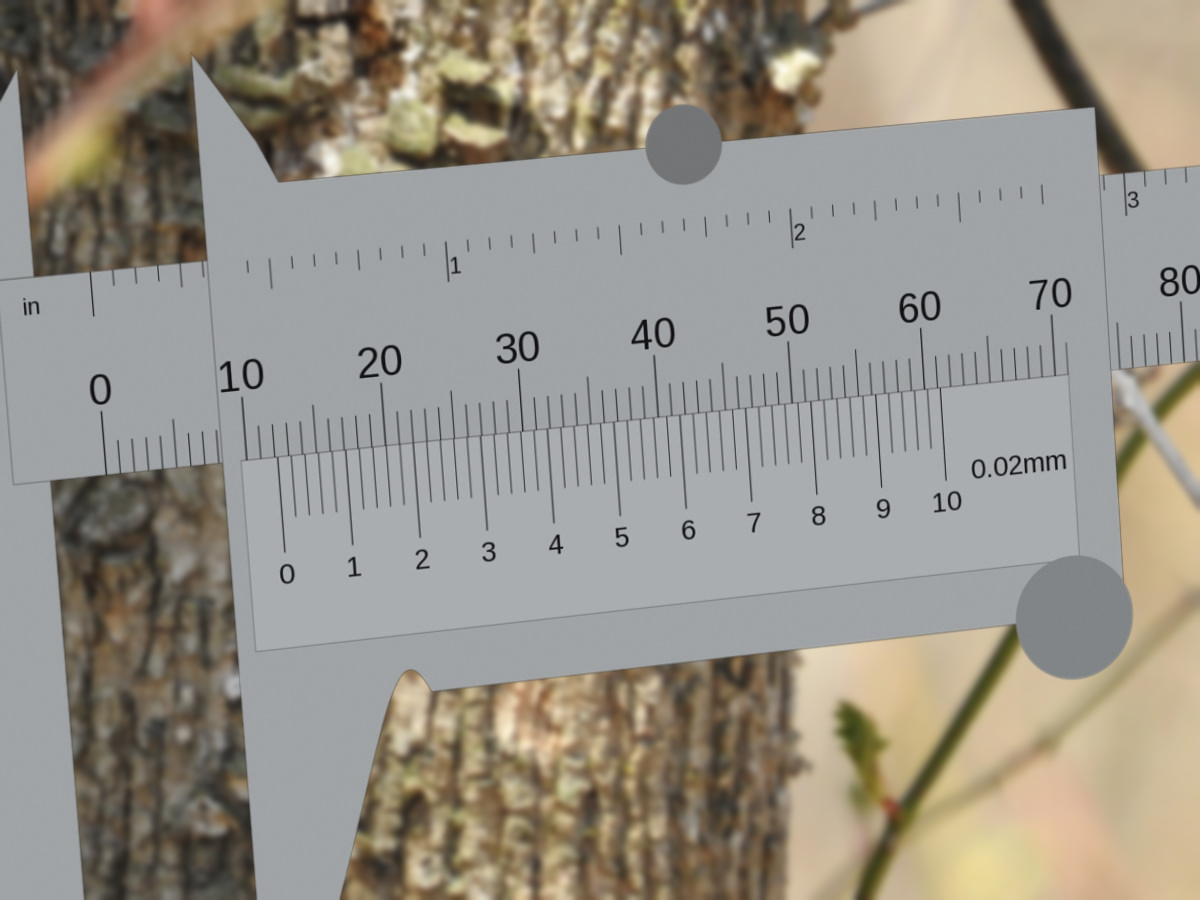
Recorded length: 12.2
